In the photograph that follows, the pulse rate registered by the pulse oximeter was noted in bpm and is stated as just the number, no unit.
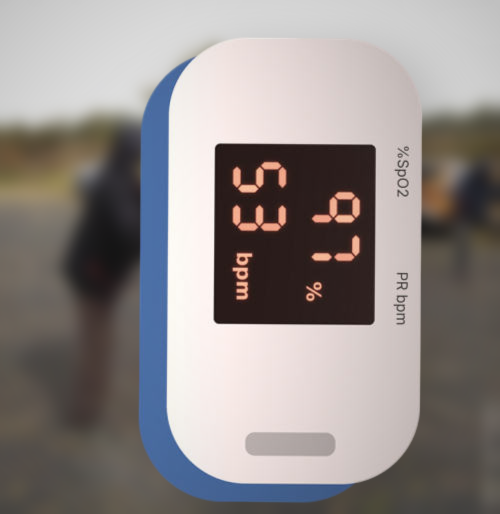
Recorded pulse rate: 53
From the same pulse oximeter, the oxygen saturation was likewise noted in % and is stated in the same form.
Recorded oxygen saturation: 97
